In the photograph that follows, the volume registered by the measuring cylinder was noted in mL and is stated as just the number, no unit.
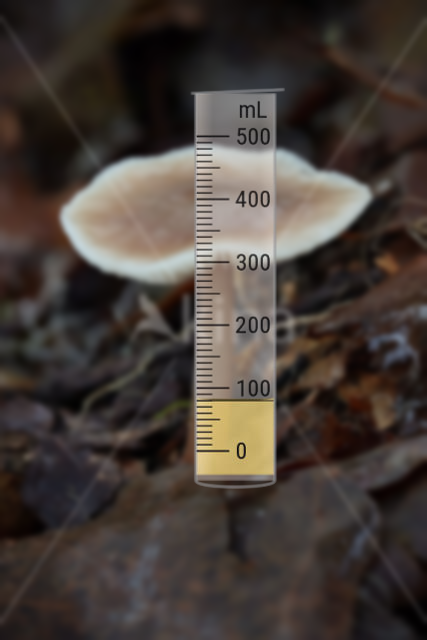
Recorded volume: 80
